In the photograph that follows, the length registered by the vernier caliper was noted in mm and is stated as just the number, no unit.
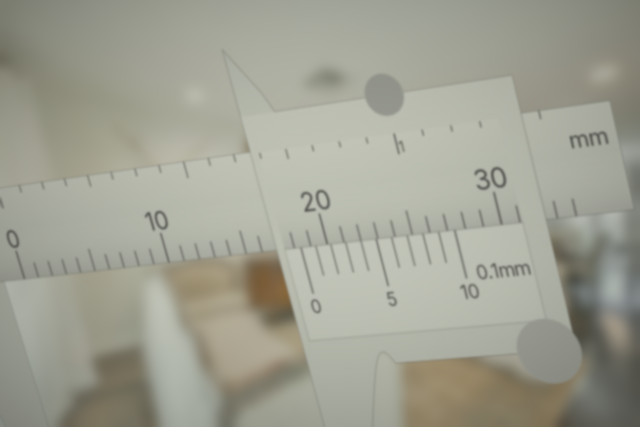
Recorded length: 18.4
